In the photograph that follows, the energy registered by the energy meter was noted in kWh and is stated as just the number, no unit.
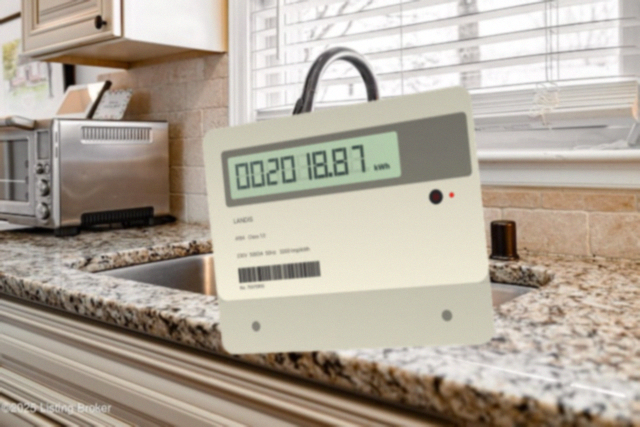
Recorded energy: 2018.87
